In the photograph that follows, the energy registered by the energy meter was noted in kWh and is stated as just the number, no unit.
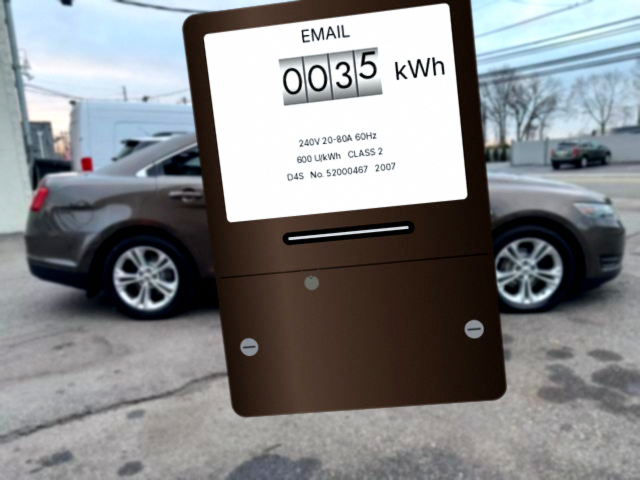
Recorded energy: 35
